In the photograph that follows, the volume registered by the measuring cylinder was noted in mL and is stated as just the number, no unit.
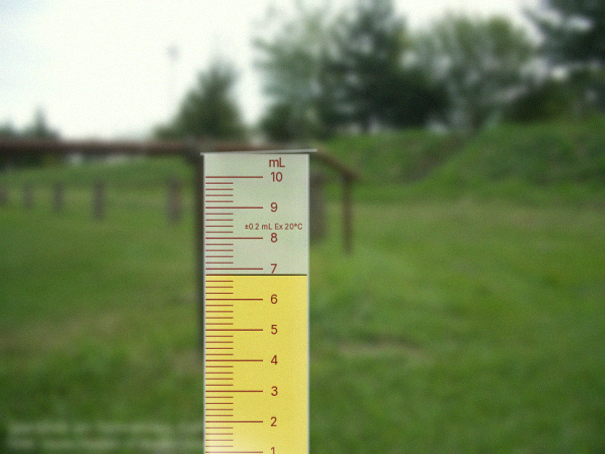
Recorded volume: 6.8
